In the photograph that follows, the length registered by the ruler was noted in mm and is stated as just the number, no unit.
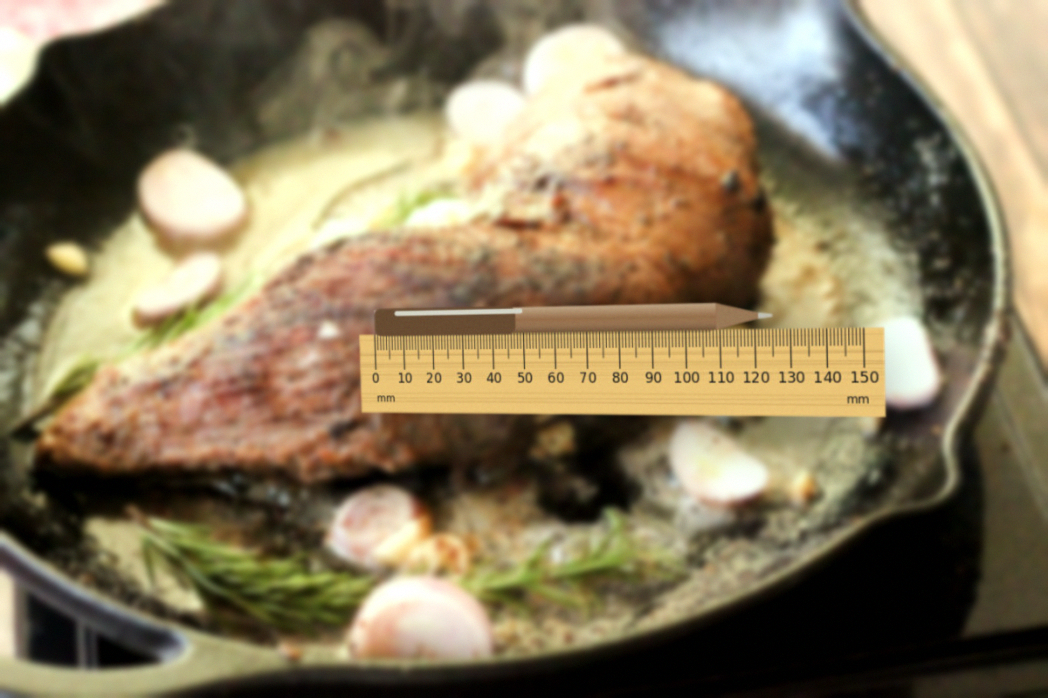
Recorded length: 125
